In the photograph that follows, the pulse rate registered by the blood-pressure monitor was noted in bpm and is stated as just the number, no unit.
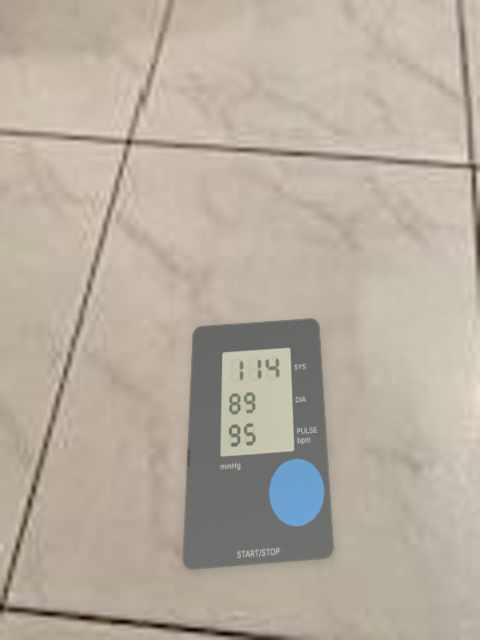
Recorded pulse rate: 95
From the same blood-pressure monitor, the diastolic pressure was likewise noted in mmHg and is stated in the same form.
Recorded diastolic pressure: 89
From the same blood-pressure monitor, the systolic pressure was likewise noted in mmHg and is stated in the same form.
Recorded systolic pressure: 114
